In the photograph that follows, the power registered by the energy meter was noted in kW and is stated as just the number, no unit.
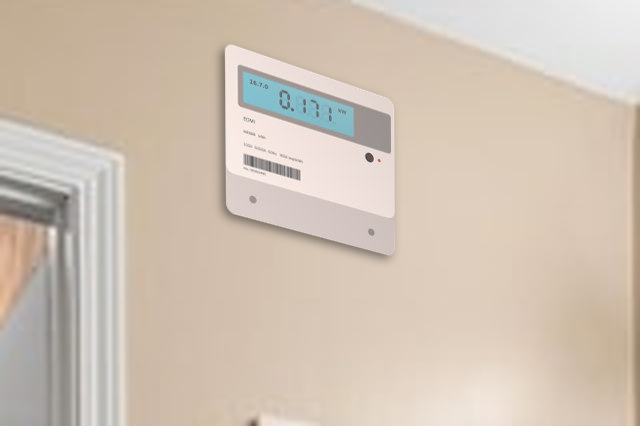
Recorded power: 0.171
